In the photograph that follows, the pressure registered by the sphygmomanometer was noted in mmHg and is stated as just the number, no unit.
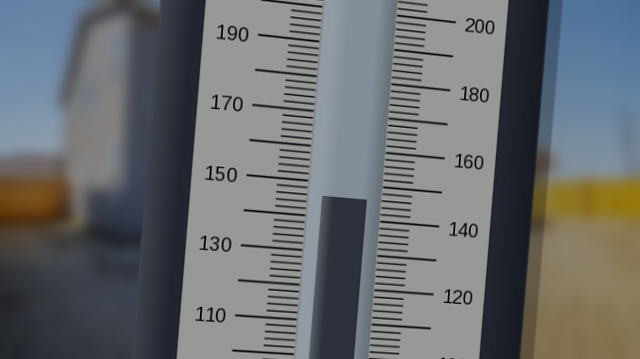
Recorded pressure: 146
